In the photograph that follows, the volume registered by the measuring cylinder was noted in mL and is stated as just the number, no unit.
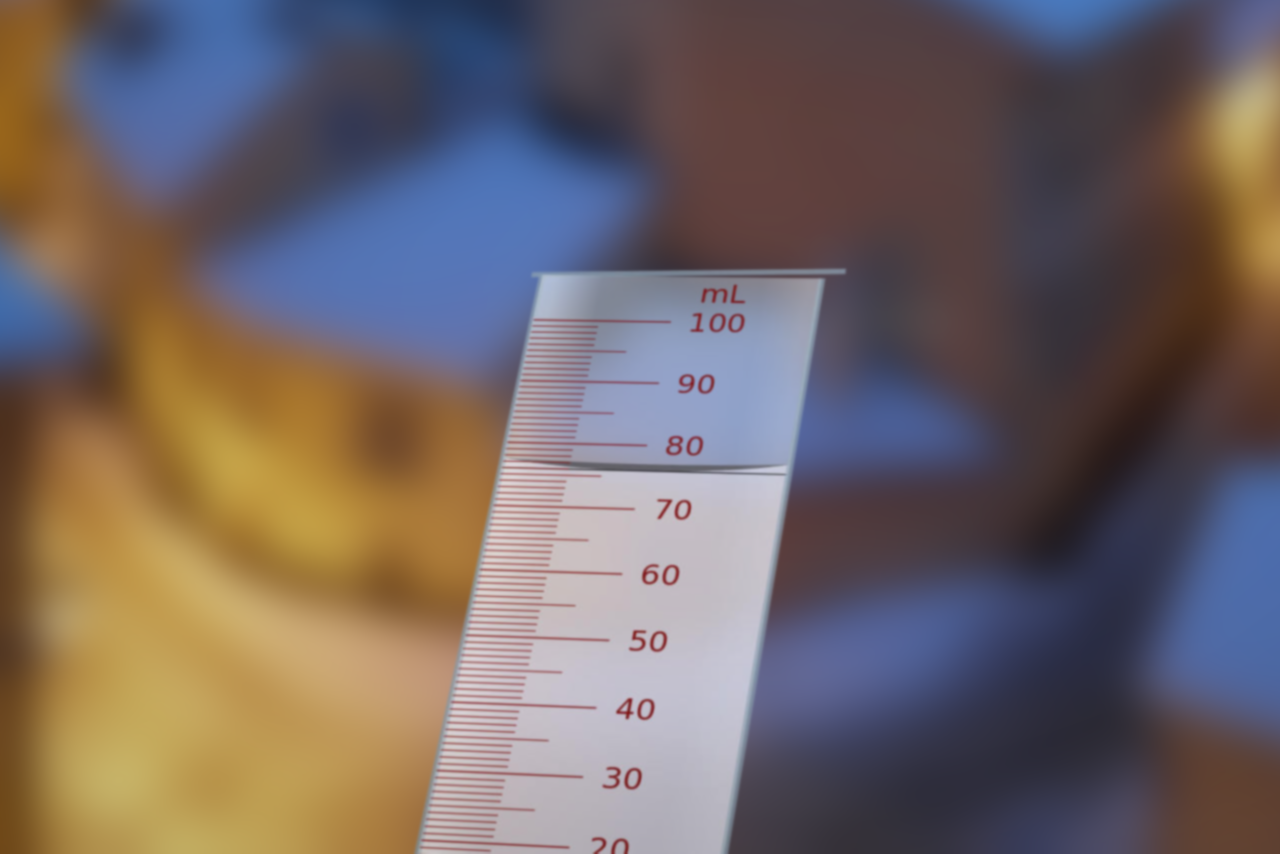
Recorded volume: 76
